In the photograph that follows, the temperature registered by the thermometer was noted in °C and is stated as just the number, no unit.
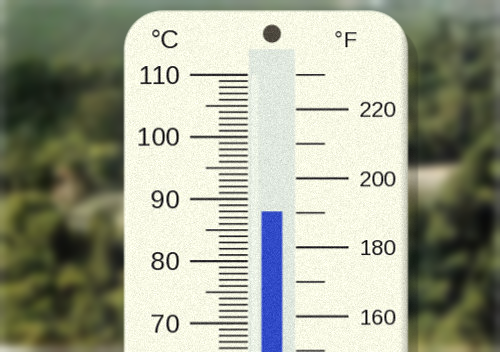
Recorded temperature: 88
